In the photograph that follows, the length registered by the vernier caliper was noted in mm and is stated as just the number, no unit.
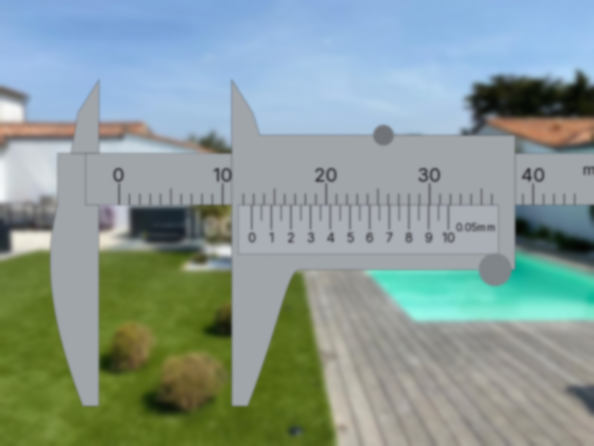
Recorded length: 12.8
